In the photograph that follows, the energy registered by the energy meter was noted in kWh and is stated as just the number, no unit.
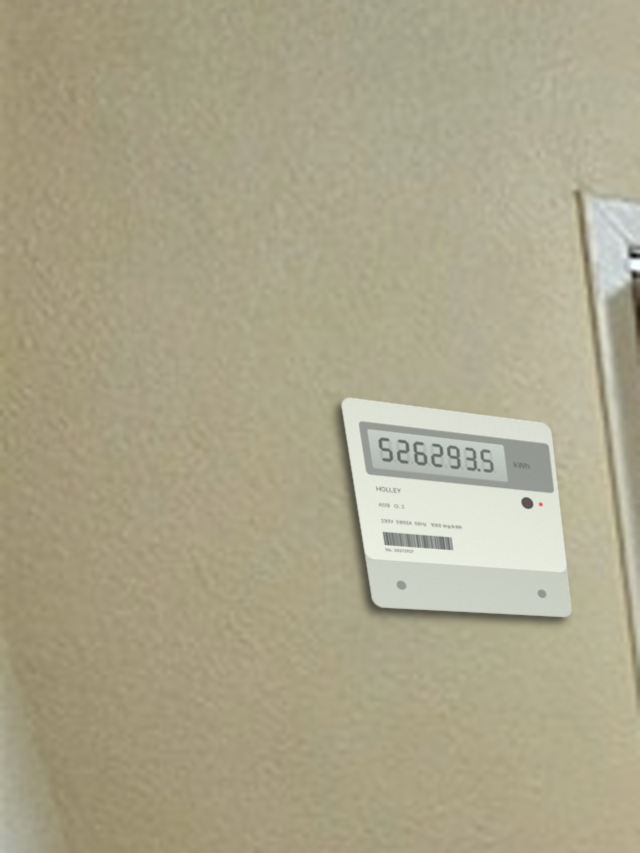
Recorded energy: 526293.5
